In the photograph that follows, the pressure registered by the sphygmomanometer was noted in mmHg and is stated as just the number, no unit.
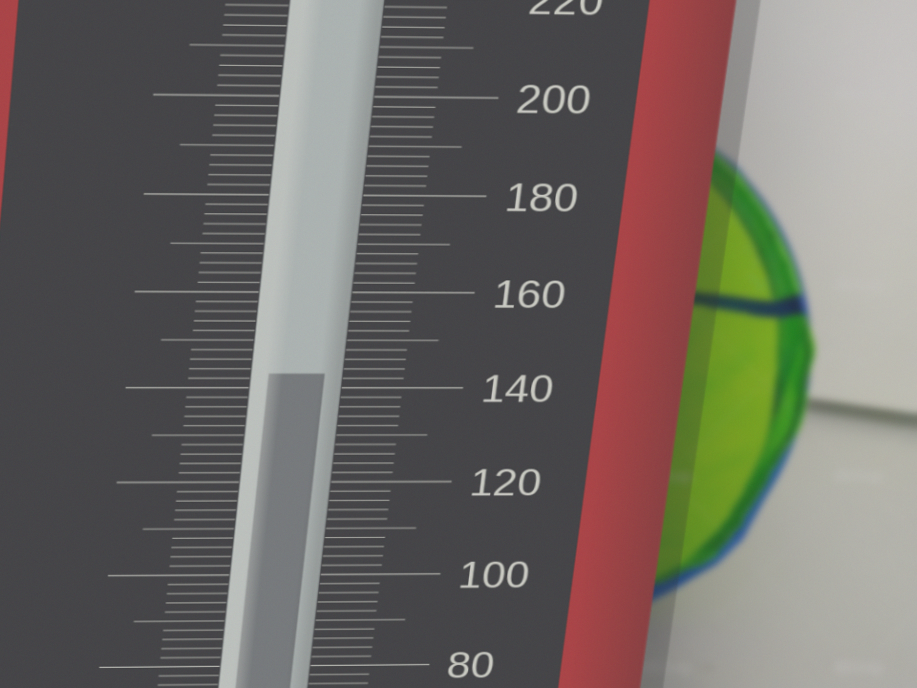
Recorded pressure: 143
